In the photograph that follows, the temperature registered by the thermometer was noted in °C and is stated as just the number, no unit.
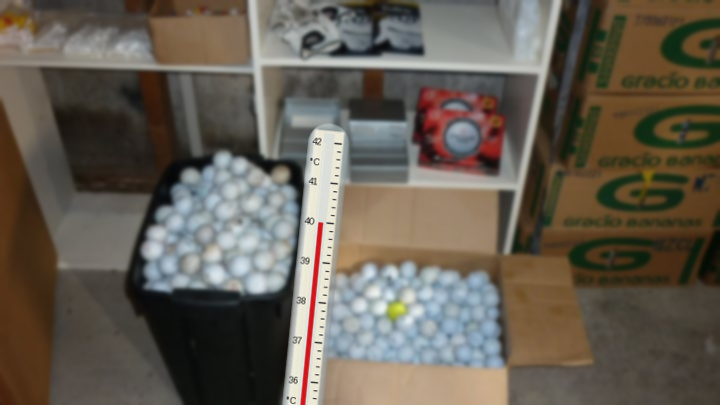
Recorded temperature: 40
